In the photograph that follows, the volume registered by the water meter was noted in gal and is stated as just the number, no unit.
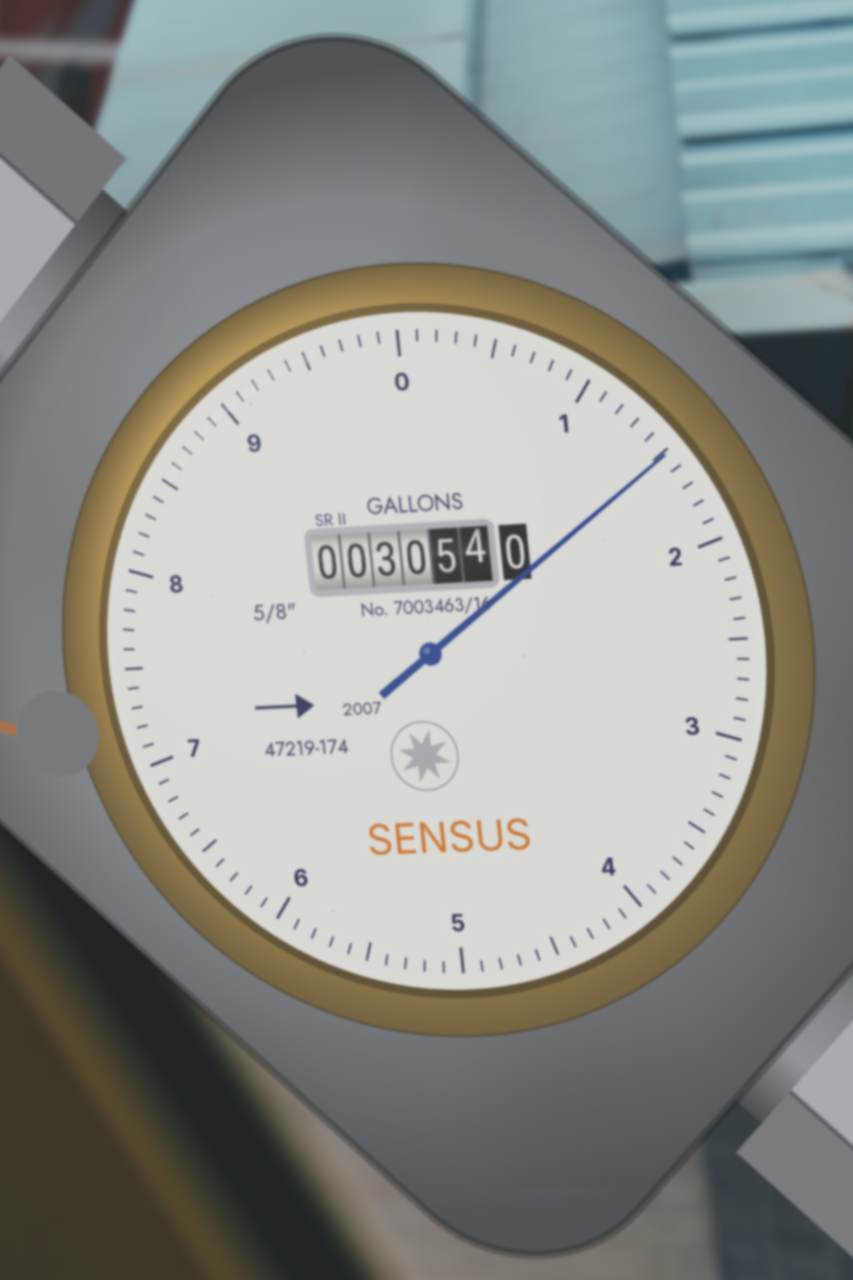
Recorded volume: 30541.5
